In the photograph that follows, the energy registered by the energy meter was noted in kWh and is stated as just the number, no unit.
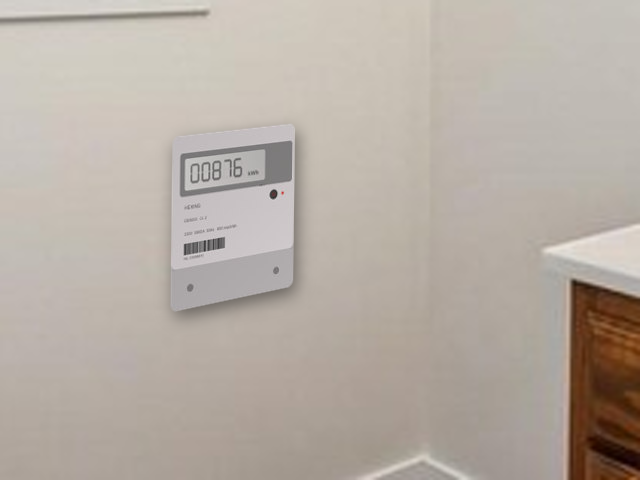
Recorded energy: 876
